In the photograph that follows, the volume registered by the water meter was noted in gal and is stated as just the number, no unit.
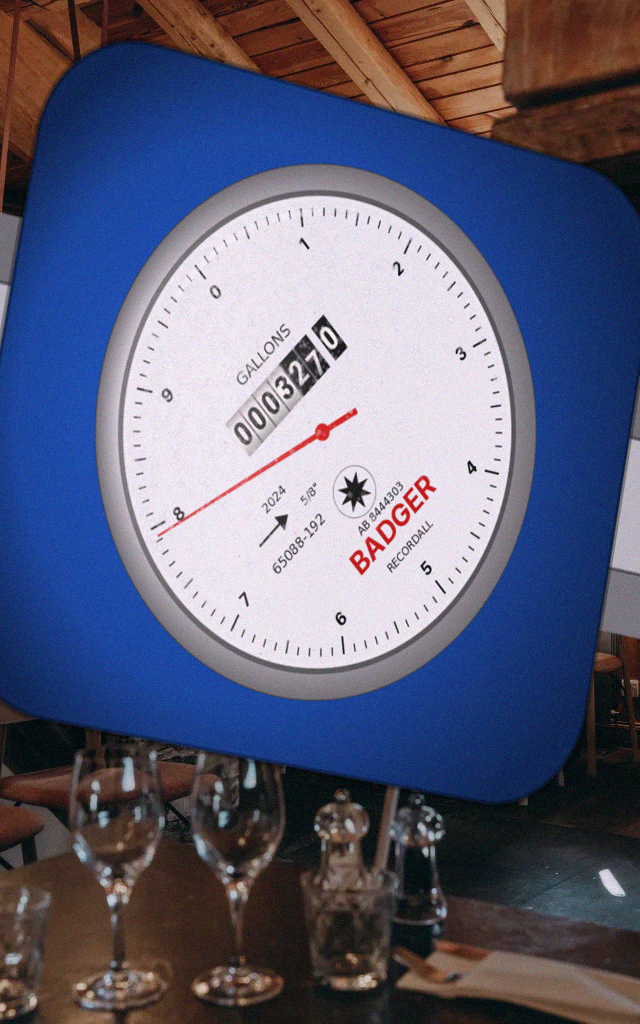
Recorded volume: 3267.9
